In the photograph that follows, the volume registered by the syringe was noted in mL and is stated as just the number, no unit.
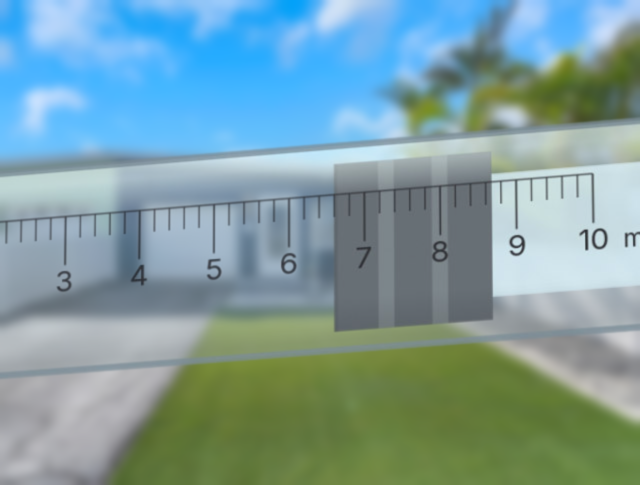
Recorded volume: 6.6
